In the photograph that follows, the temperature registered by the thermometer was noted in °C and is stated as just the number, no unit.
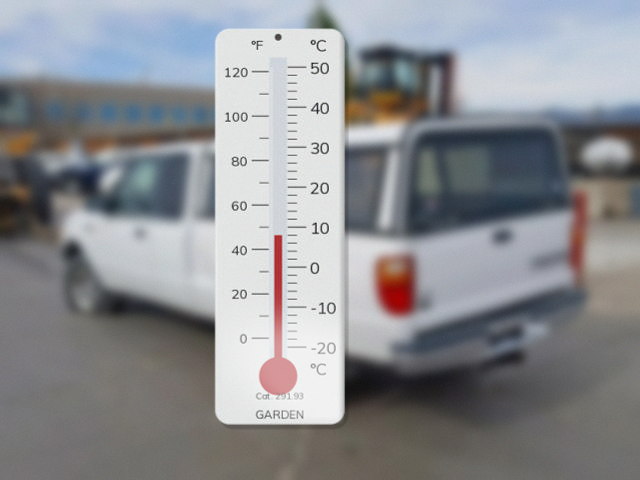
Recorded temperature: 8
